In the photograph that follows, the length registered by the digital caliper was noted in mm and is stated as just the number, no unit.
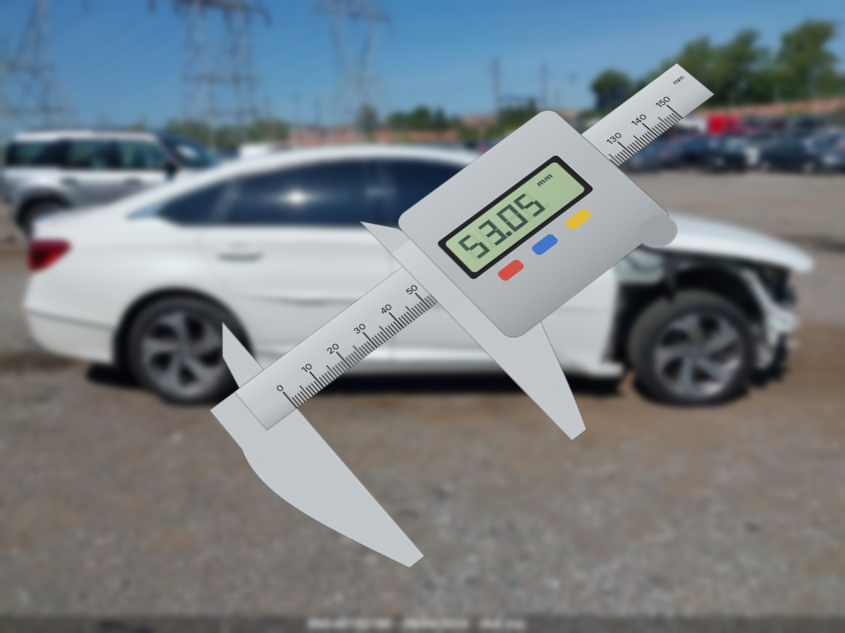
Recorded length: 53.05
